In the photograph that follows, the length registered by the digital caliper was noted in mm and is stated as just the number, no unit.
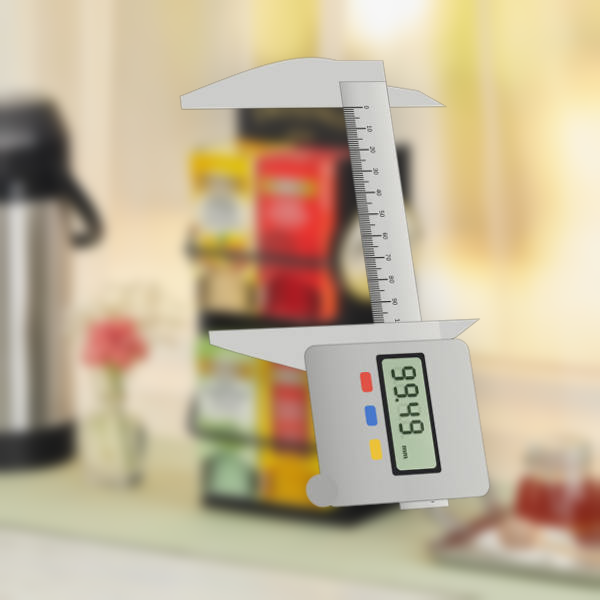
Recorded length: 99.49
